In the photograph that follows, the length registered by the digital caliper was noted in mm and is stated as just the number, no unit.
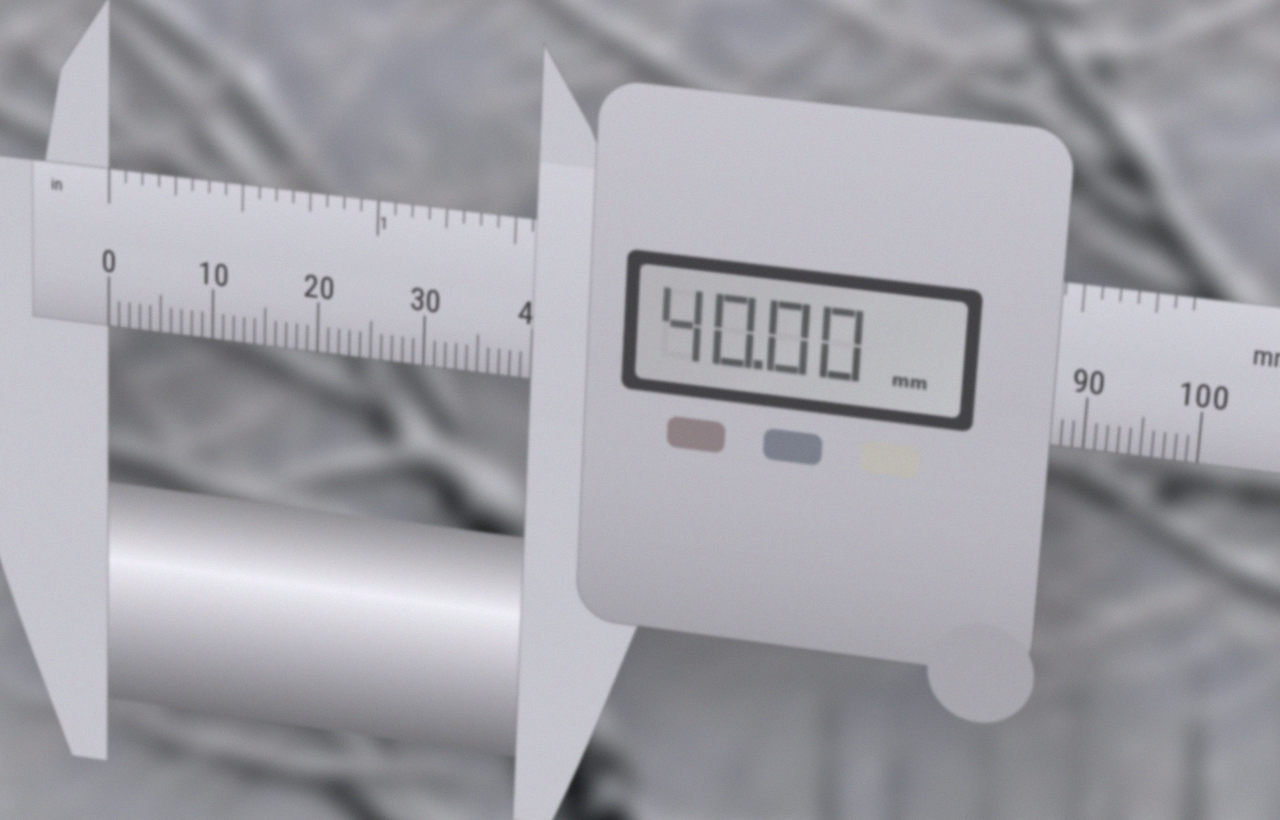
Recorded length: 40.00
